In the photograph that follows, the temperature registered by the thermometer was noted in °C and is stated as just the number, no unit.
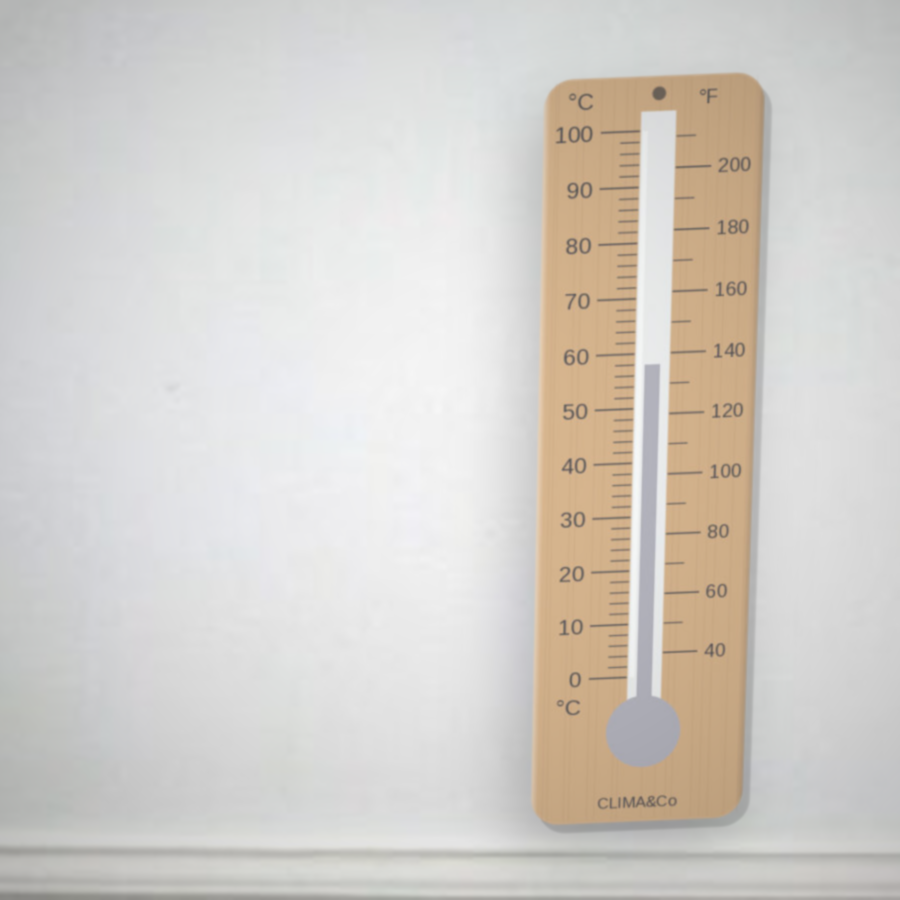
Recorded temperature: 58
